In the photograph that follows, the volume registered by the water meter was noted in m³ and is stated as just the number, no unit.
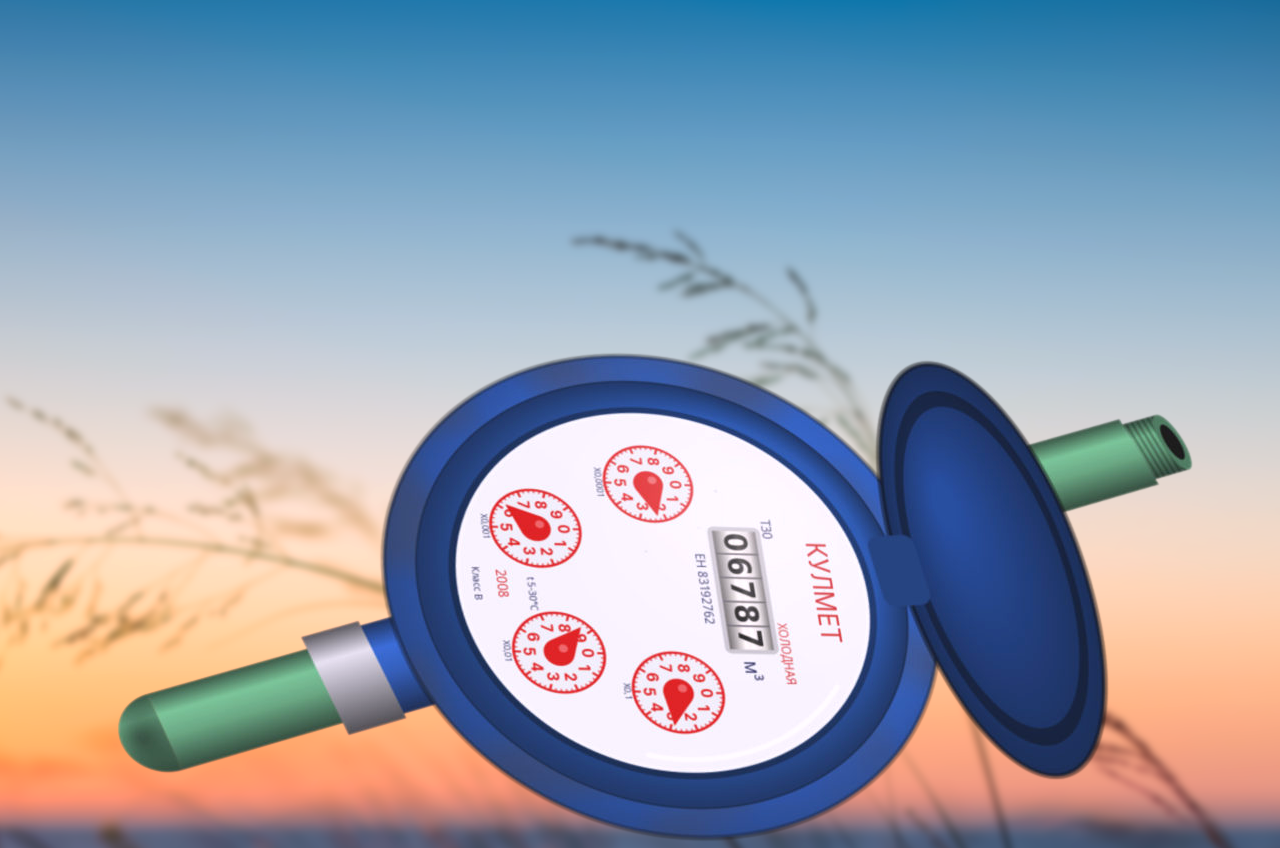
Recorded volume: 6787.2862
